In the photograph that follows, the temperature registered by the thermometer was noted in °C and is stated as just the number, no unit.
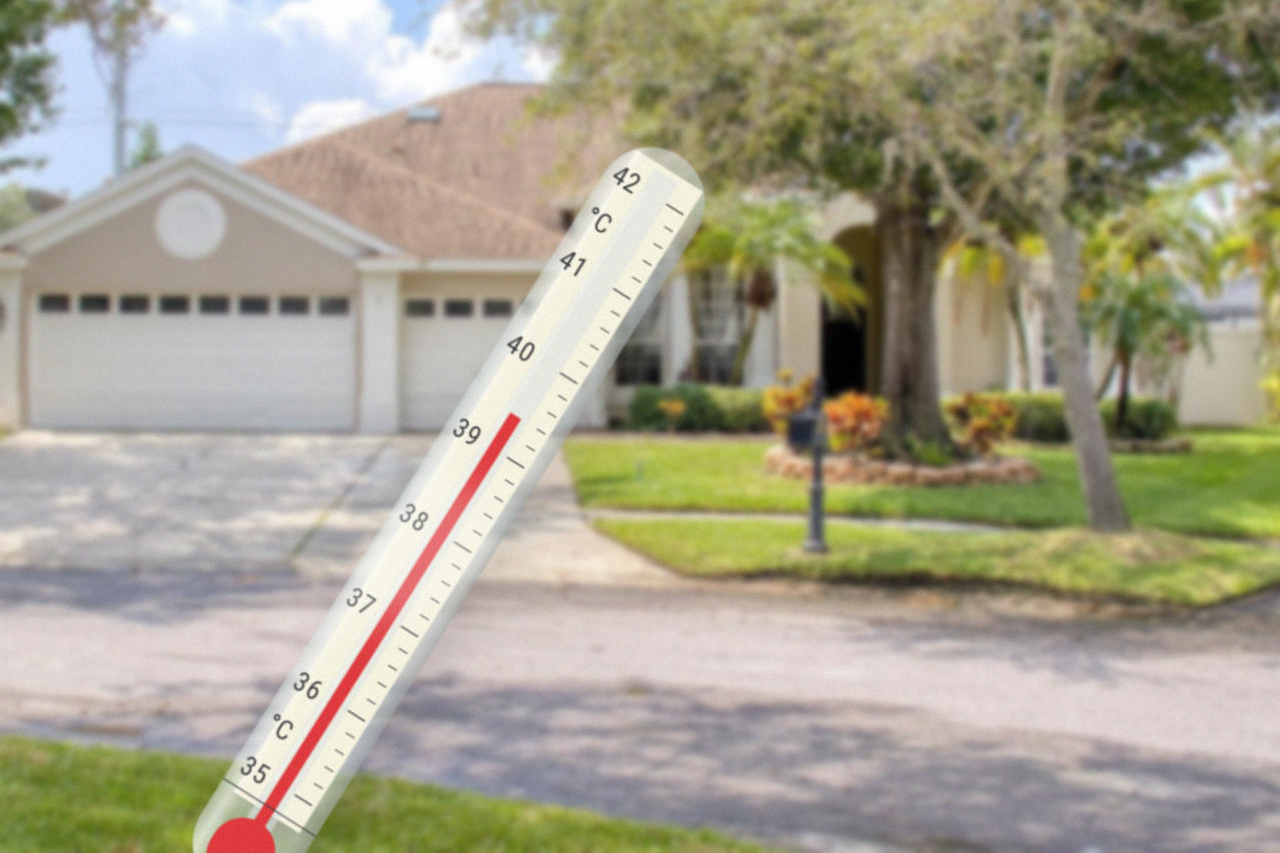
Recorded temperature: 39.4
